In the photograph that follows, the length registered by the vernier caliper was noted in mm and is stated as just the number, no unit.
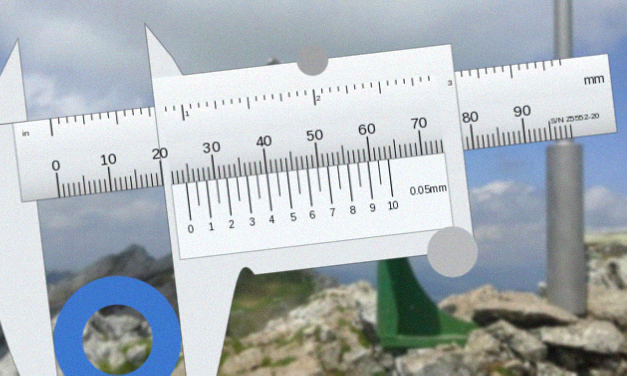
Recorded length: 24.5
